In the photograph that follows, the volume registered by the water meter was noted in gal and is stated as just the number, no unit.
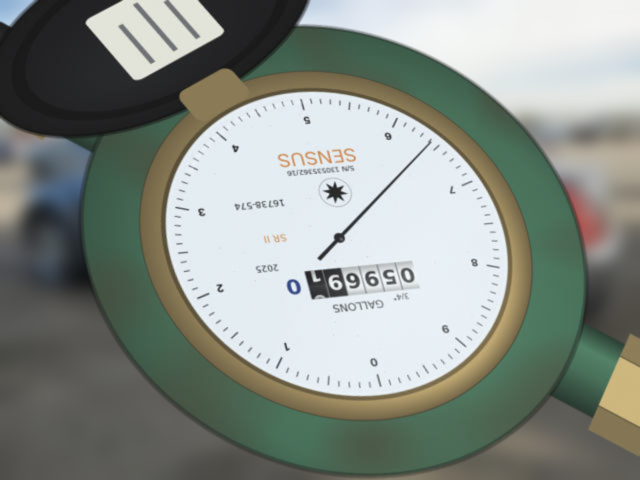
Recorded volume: 596906.4
